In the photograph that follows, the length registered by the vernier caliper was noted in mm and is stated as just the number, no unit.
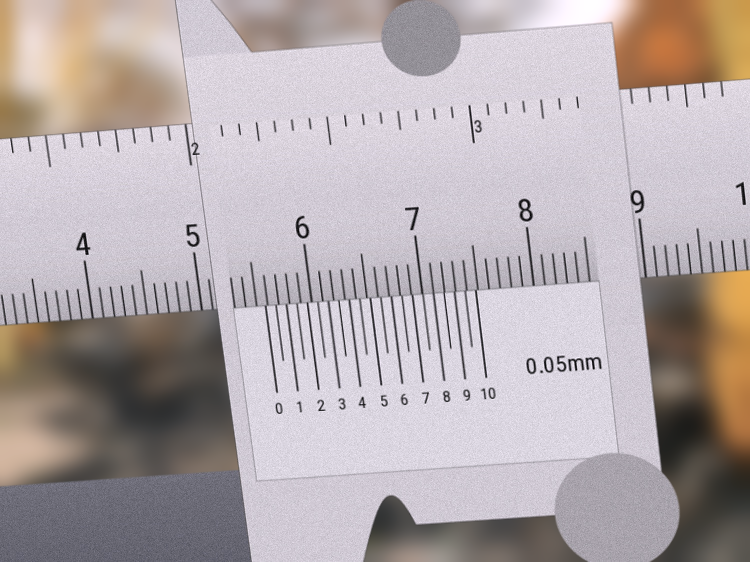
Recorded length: 55.8
